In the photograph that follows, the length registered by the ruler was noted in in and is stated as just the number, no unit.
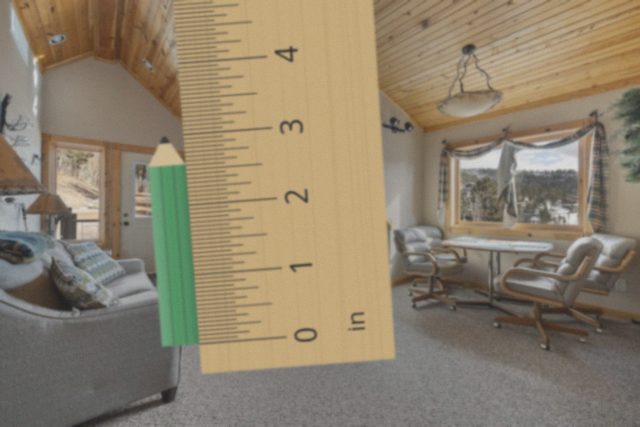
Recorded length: 3
